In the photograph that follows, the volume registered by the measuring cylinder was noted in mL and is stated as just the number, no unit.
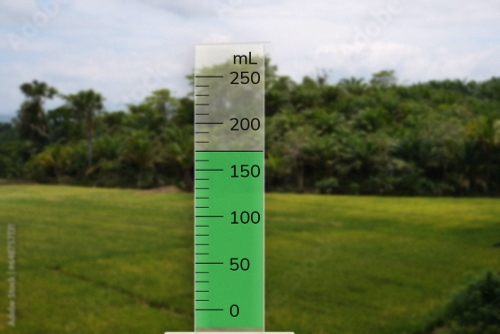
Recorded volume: 170
